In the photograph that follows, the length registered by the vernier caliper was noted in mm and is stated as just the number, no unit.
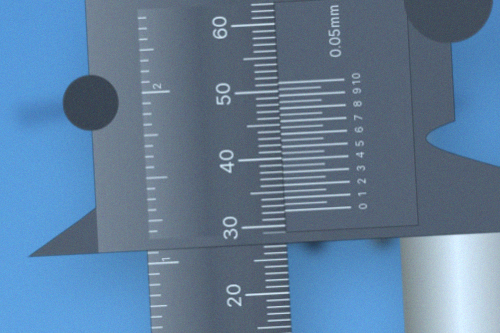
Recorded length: 32.2
